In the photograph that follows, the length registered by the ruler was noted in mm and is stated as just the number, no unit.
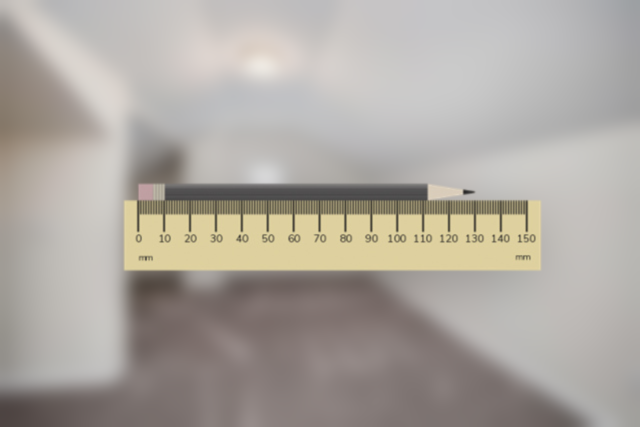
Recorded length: 130
